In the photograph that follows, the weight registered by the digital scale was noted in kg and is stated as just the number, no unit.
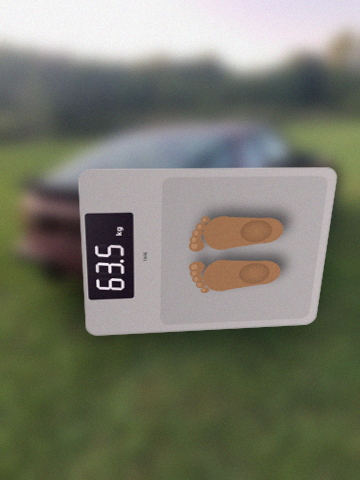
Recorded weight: 63.5
